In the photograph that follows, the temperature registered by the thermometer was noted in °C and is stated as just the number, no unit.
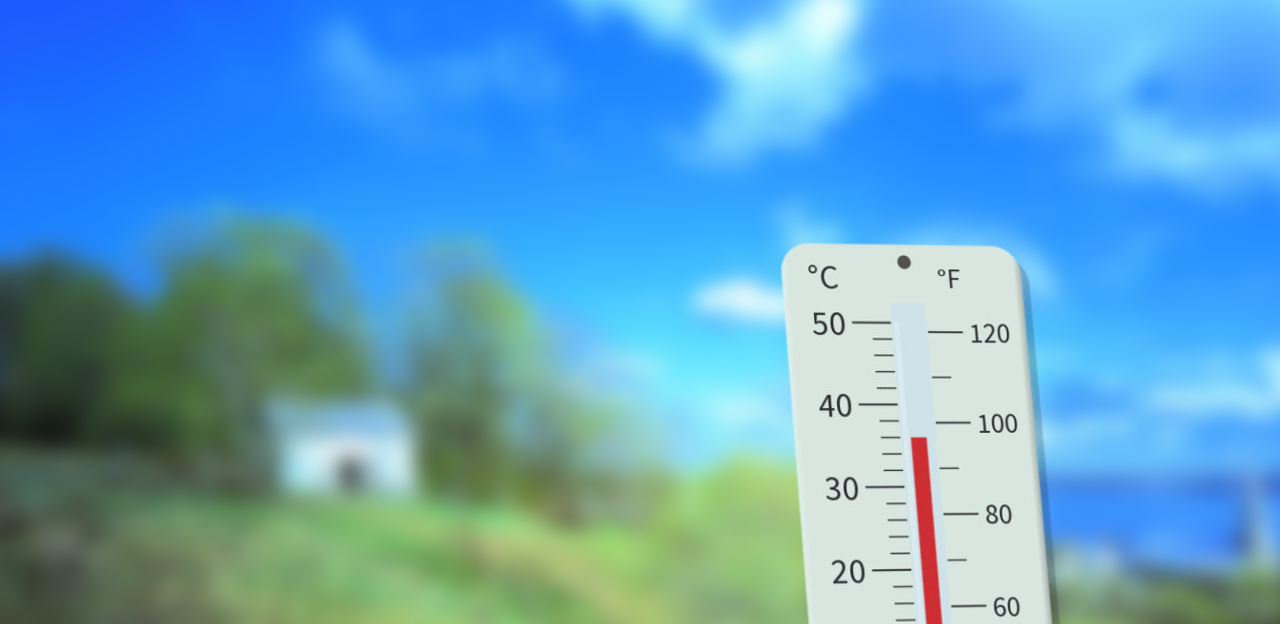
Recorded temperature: 36
